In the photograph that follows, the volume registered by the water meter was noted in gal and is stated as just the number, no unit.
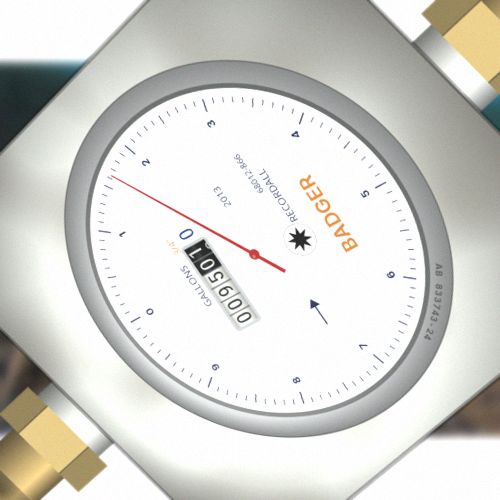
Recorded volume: 95011.6
